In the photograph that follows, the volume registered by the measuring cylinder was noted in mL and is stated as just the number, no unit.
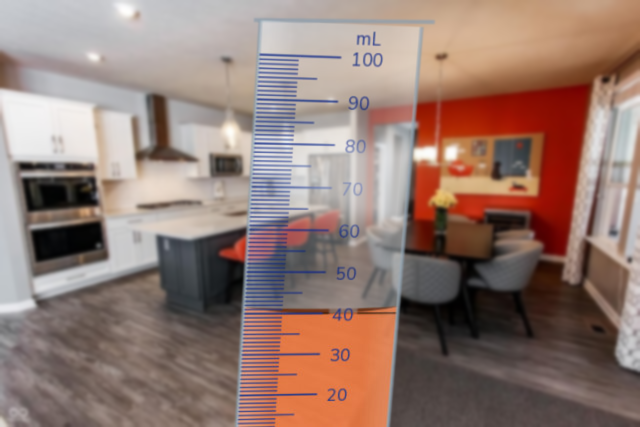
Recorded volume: 40
